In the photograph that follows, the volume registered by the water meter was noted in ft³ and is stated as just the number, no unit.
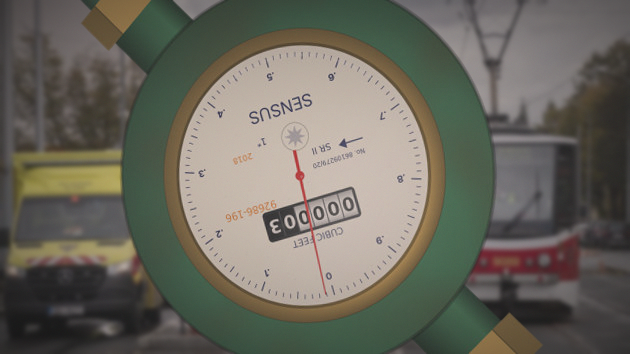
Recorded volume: 3.01
